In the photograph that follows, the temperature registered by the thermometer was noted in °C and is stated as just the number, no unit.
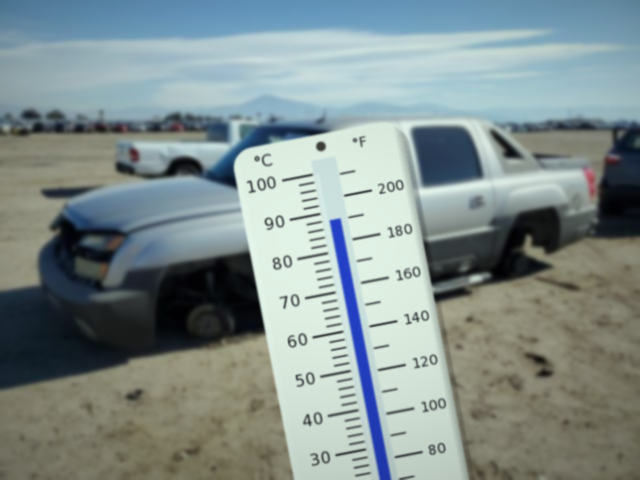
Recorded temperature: 88
